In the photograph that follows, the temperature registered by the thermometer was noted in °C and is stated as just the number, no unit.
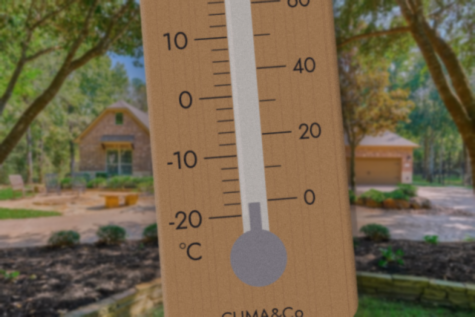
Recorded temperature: -18
